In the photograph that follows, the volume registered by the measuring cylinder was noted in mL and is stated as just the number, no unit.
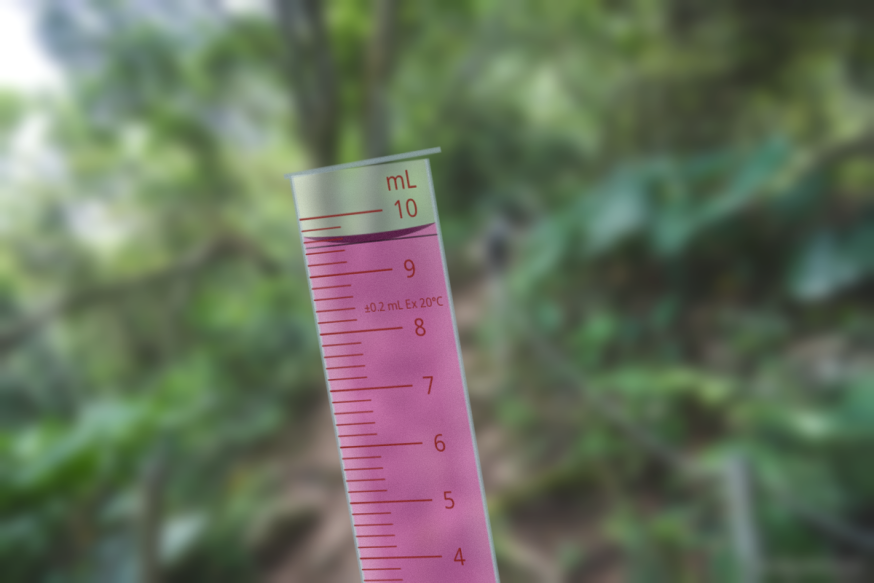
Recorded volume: 9.5
